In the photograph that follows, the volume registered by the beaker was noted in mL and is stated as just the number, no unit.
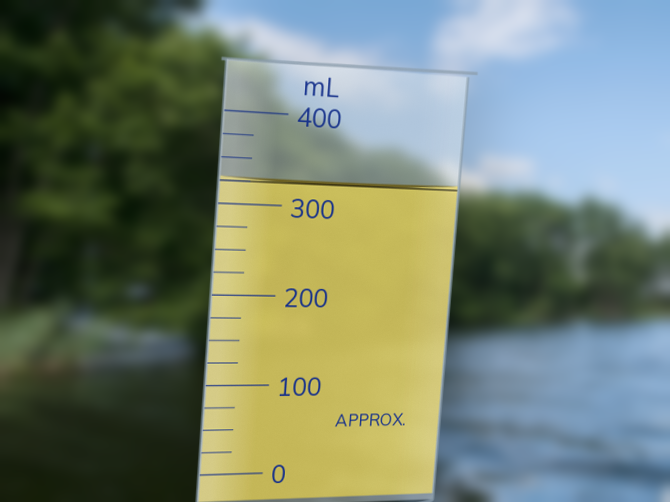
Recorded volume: 325
